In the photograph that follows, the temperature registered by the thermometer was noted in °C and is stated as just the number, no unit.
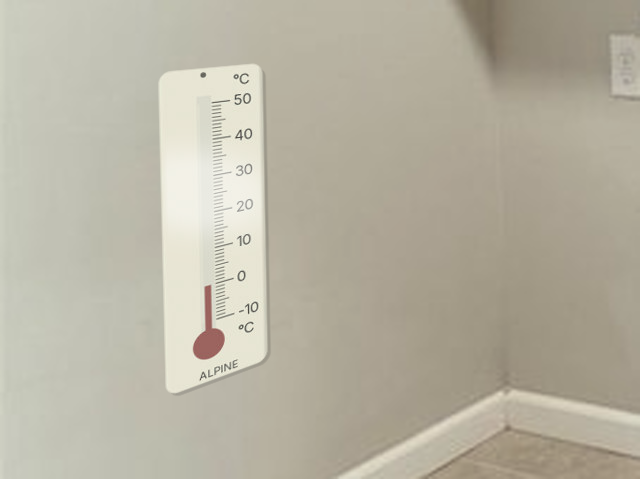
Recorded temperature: 0
